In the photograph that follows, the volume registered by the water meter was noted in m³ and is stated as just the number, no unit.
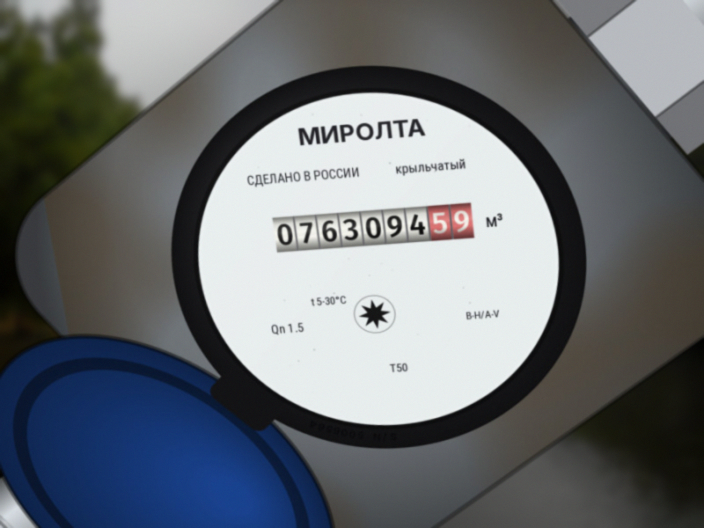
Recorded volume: 763094.59
